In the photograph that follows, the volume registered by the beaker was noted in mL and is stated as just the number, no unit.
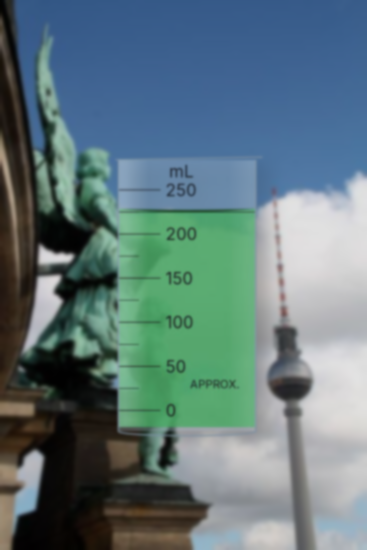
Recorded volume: 225
